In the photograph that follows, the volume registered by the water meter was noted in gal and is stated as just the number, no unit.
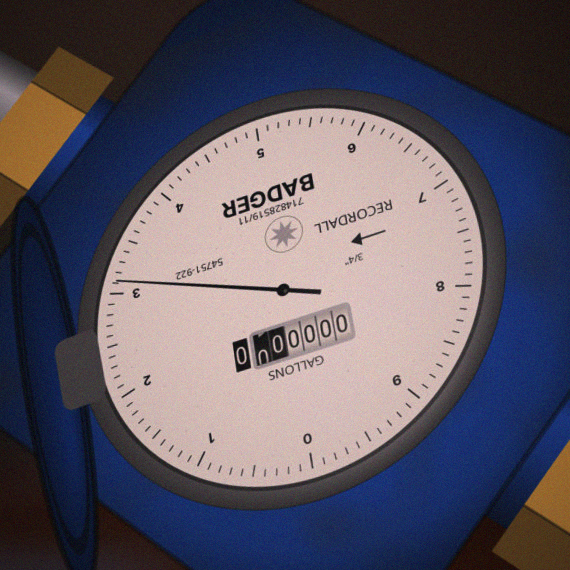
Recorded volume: 3.1
